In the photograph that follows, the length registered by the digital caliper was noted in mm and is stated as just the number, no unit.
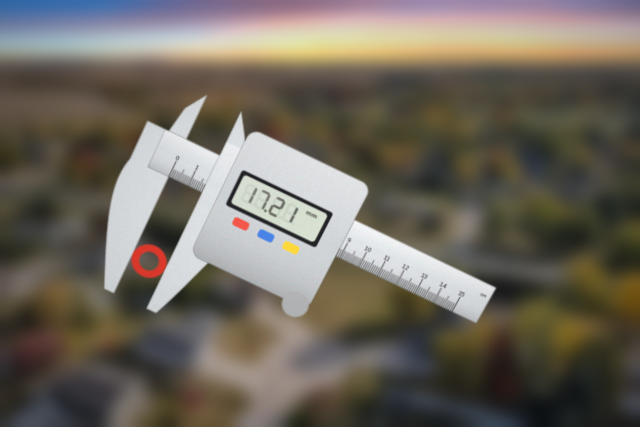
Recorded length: 17.21
